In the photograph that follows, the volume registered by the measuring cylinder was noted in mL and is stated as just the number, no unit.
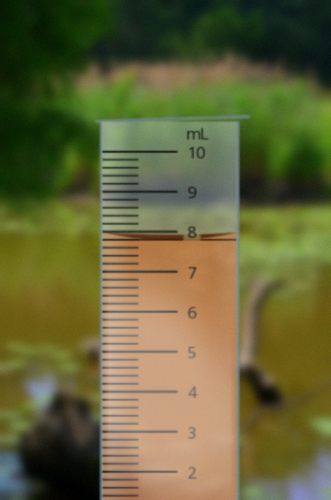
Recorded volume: 7.8
